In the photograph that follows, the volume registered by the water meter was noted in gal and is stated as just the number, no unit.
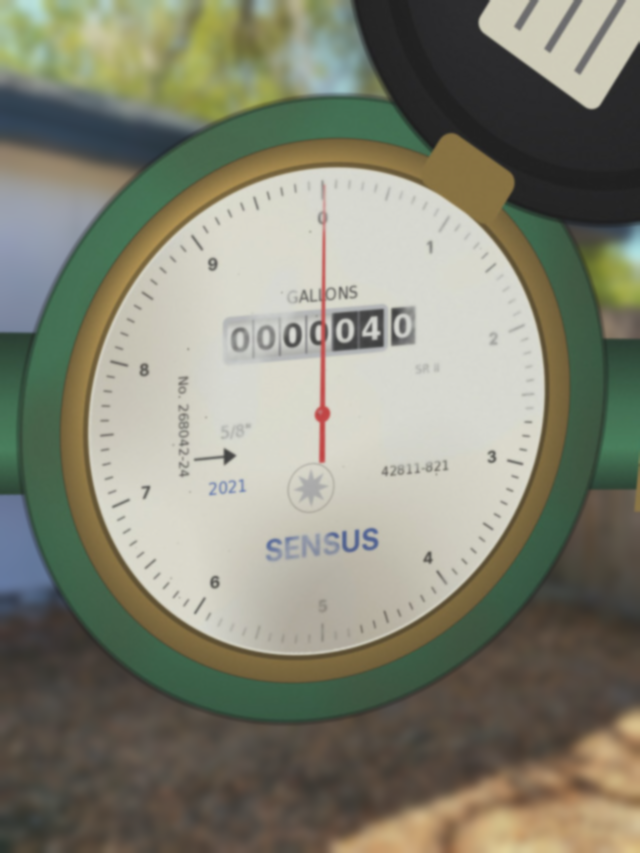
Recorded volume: 40.0
